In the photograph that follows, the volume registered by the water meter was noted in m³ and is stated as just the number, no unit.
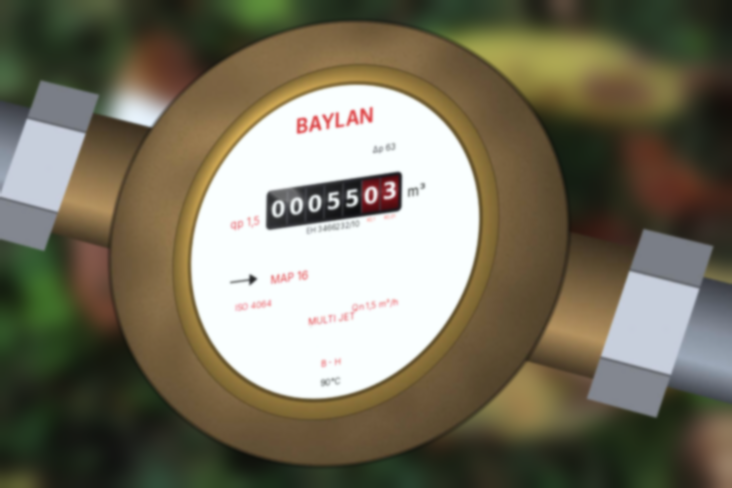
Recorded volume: 55.03
